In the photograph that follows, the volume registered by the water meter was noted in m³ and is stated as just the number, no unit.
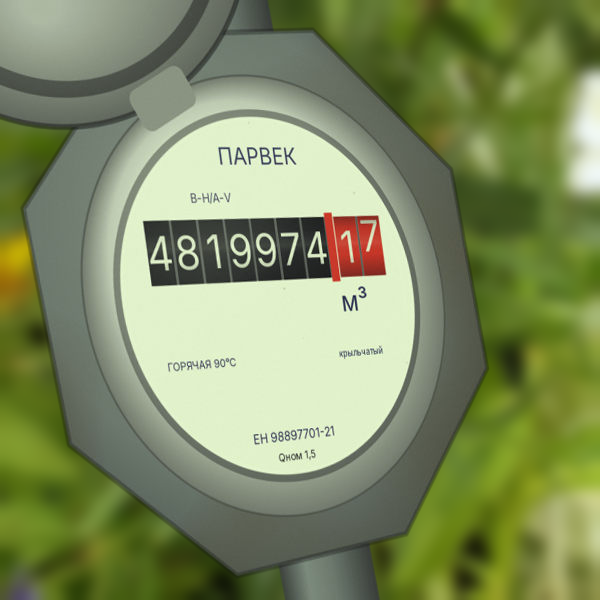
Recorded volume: 4819974.17
